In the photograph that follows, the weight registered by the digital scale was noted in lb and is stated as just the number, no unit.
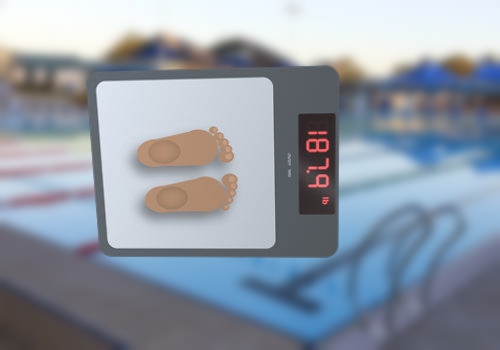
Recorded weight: 187.9
